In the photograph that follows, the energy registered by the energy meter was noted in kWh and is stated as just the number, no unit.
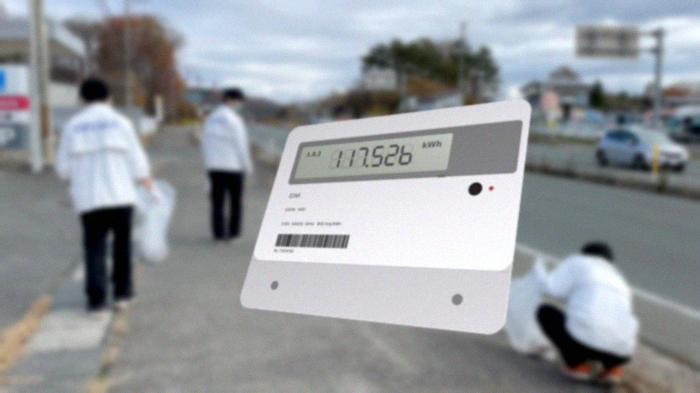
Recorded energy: 117.526
